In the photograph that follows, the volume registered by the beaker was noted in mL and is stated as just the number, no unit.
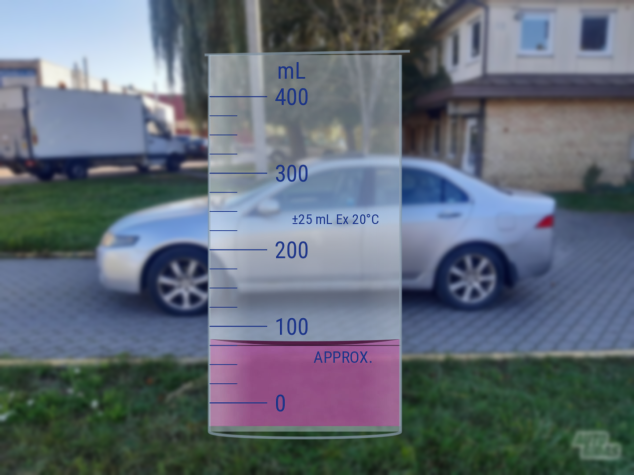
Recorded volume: 75
